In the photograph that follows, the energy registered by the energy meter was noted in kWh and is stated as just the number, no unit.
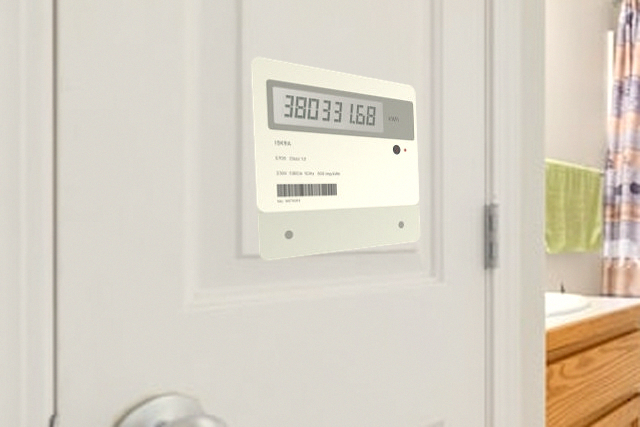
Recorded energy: 380331.68
